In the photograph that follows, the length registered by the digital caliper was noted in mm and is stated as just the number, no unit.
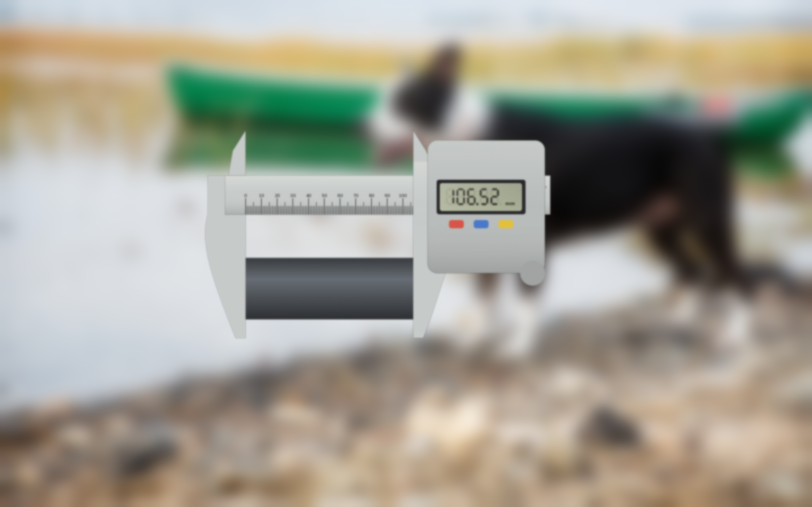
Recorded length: 106.52
